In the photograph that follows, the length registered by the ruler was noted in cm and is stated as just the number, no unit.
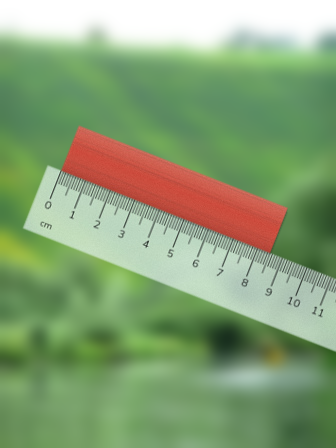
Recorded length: 8.5
